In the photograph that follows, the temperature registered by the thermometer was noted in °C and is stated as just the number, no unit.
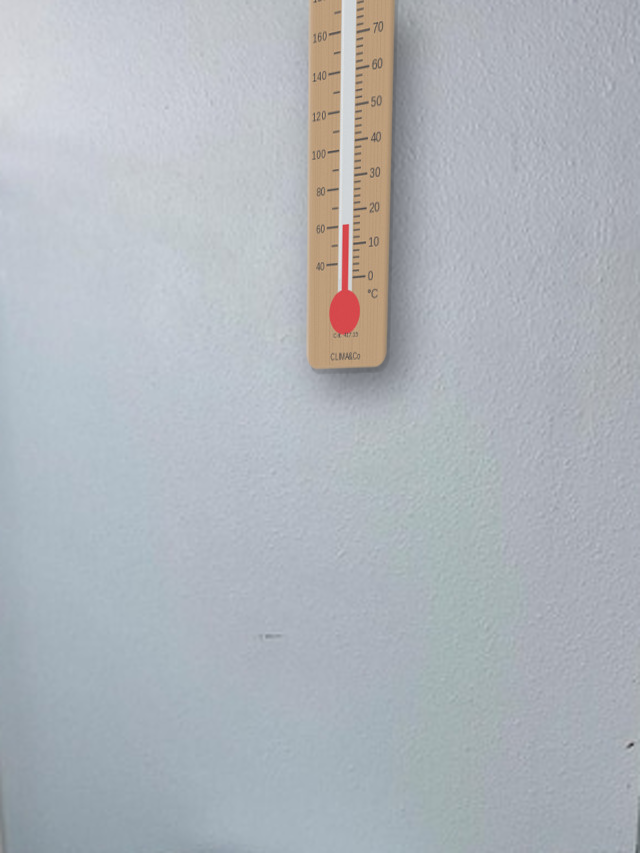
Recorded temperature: 16
